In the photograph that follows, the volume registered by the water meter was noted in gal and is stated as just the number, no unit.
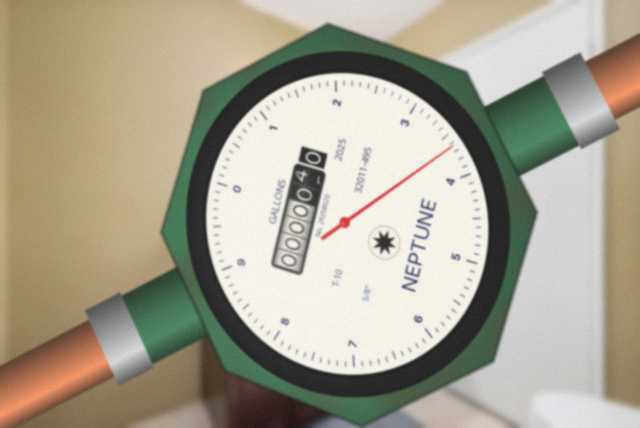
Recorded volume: 43.6
